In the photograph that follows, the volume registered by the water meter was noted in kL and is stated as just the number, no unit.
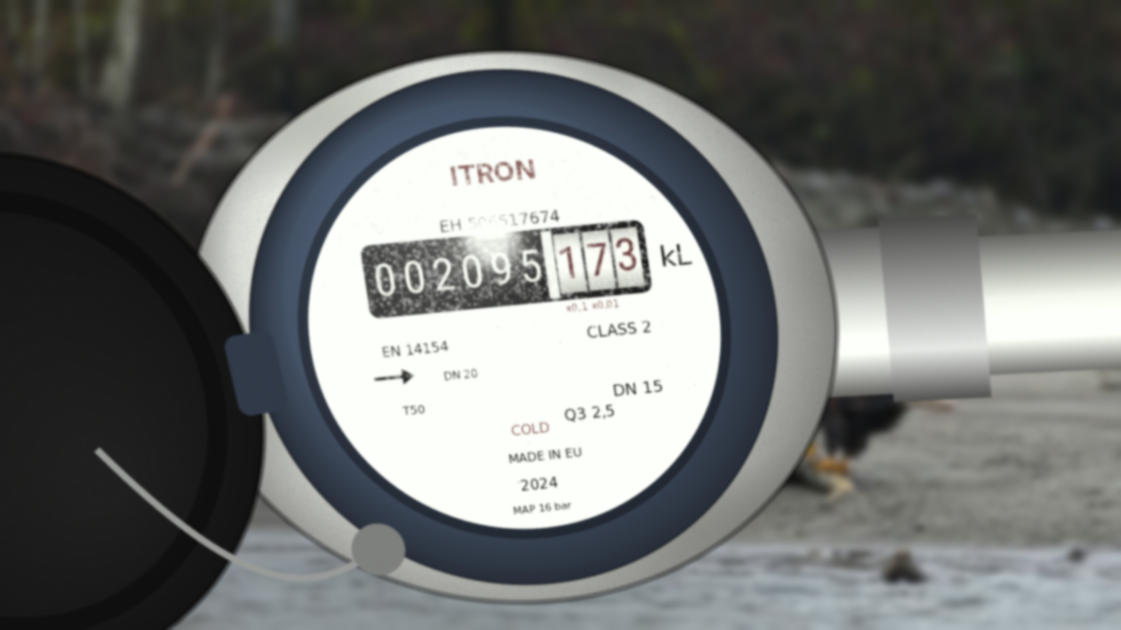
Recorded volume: 2095.173
